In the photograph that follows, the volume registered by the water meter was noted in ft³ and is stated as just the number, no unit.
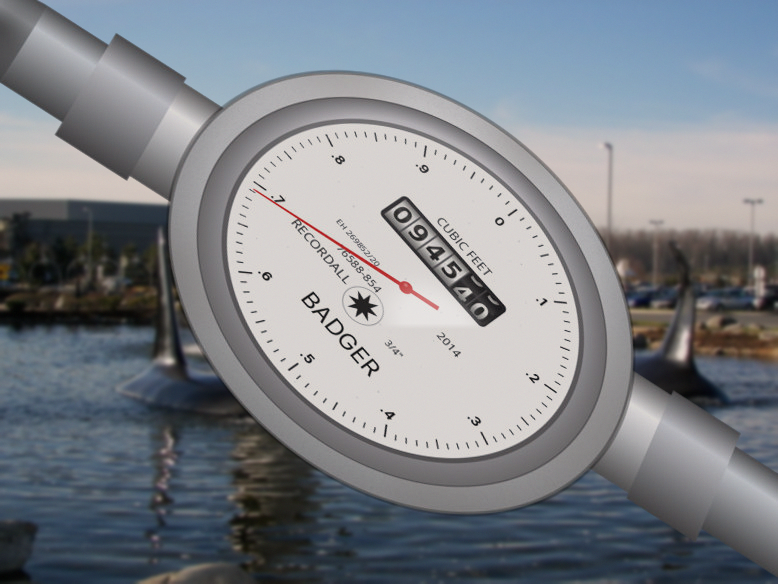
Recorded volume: 94539.69
